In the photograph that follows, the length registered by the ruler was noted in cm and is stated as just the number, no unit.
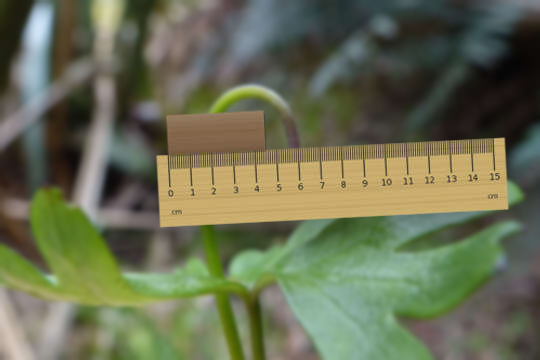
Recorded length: 4.5
